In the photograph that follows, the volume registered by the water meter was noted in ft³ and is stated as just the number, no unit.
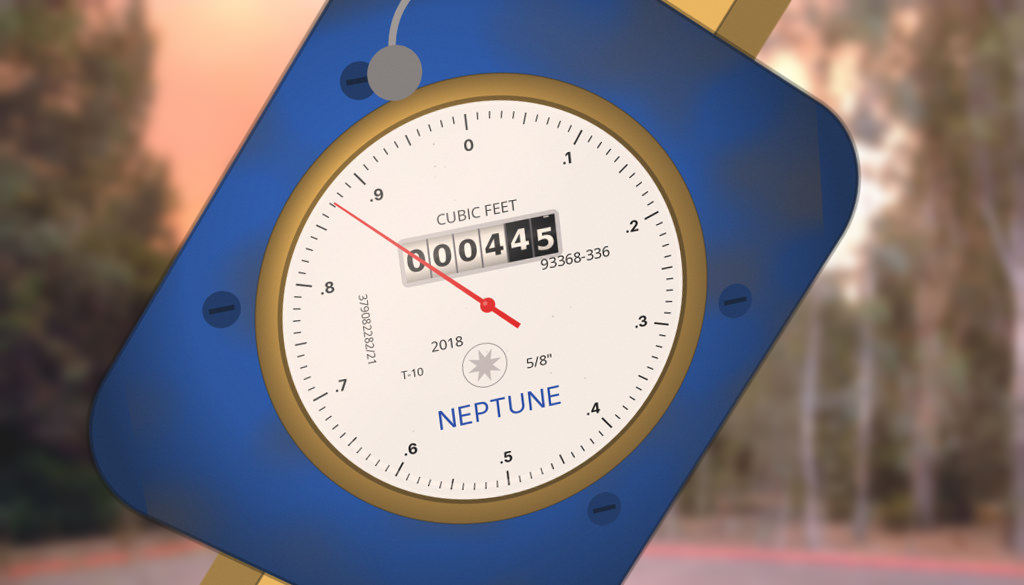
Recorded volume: 444.87
